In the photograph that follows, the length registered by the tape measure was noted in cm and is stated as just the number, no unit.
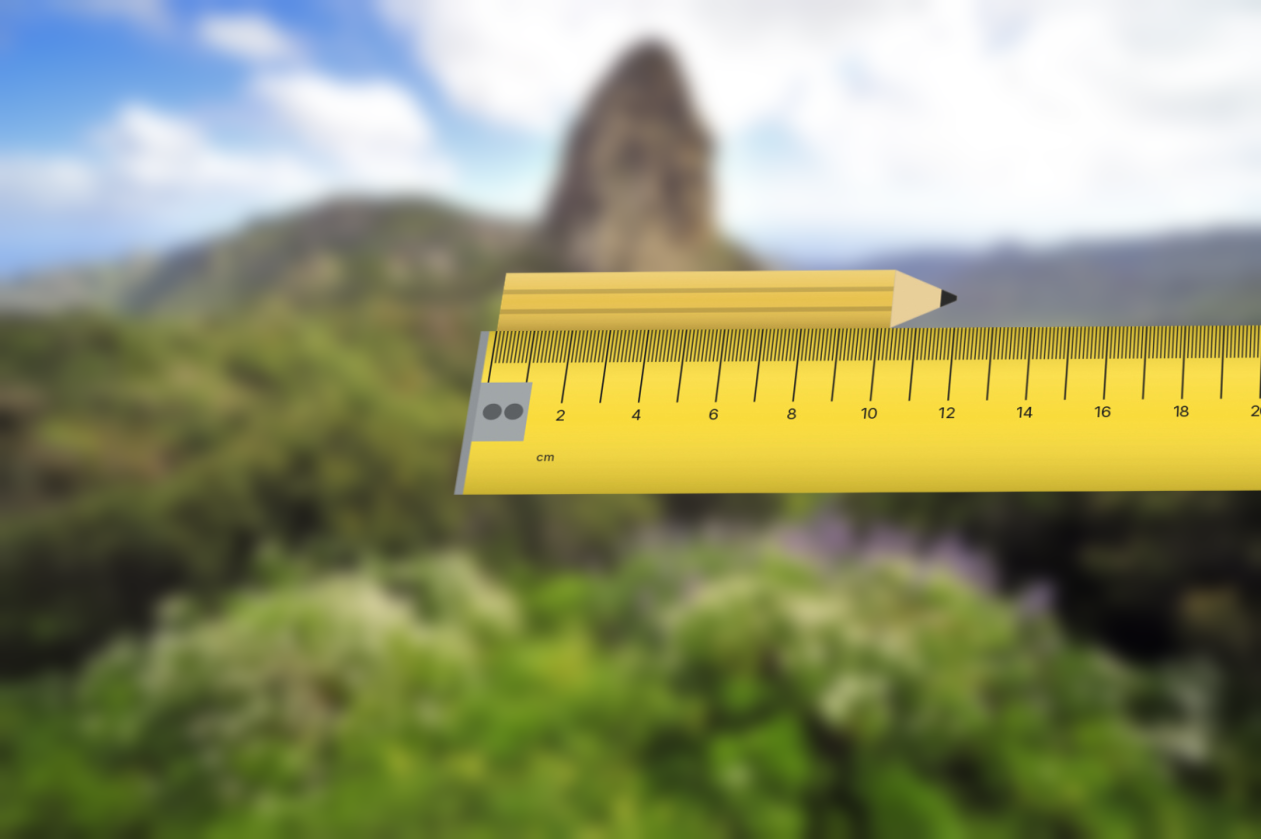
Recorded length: 12
